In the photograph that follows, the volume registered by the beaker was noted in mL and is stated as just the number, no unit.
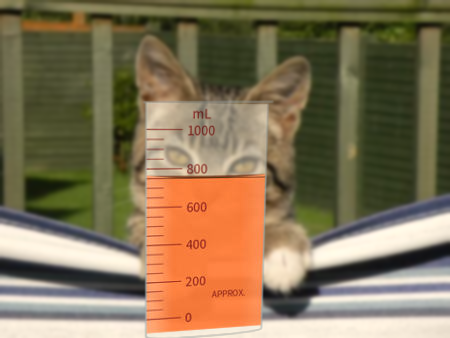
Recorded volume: 750
